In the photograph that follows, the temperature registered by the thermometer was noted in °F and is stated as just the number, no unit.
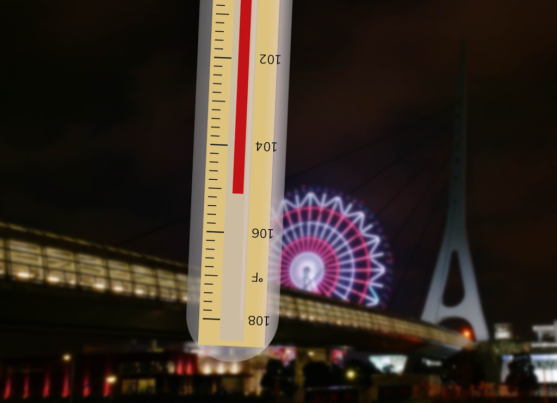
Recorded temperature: 105.1
